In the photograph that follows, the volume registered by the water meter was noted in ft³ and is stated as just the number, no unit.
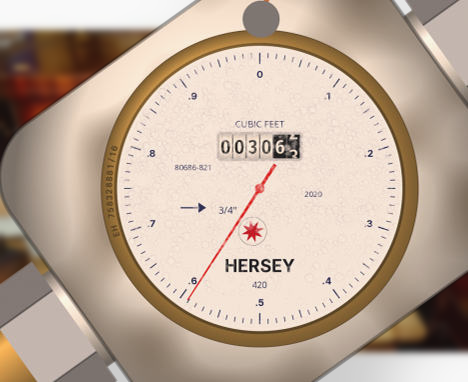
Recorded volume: 3062.59
